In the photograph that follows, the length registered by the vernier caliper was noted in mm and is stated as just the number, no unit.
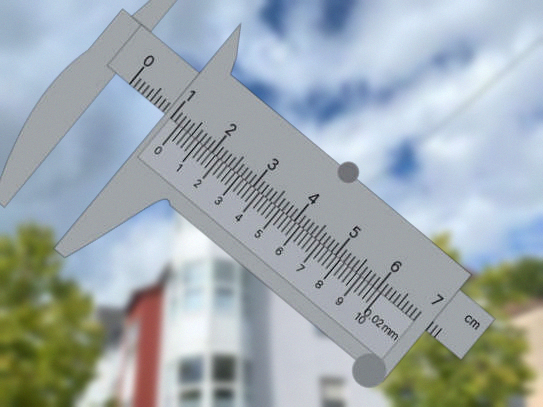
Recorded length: 12.0
